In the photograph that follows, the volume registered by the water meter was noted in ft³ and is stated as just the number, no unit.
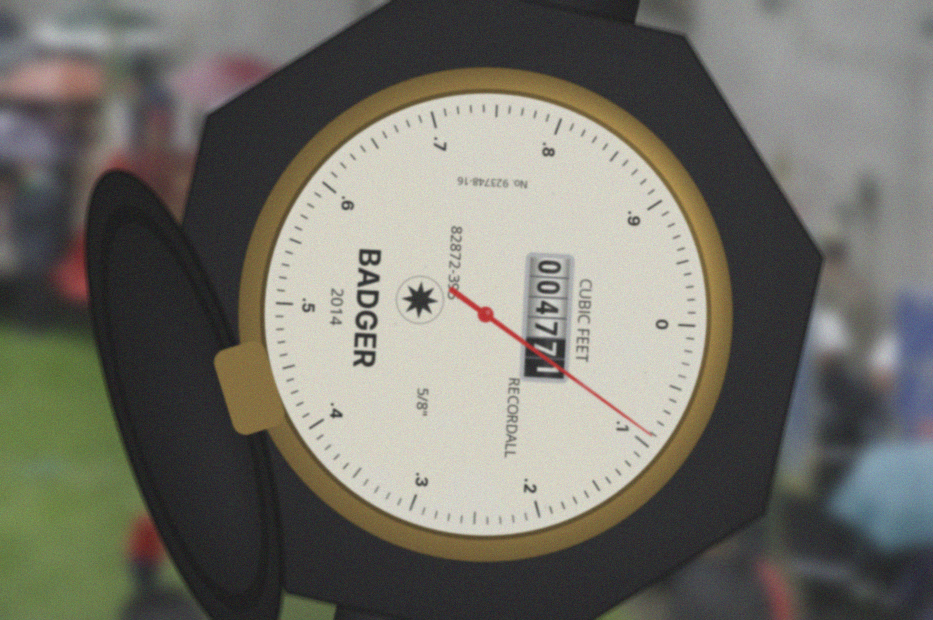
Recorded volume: 4771.09
